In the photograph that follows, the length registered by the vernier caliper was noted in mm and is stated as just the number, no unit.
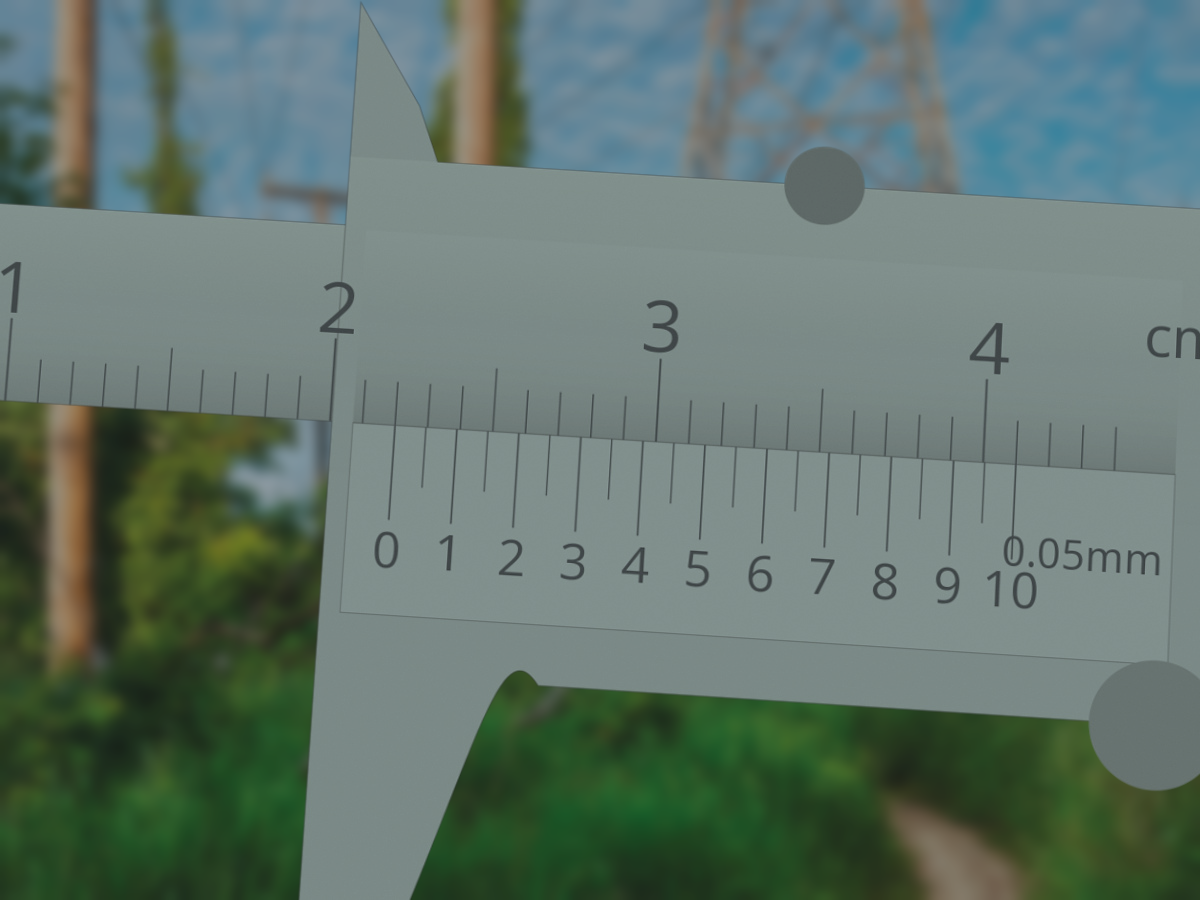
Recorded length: 22.00
